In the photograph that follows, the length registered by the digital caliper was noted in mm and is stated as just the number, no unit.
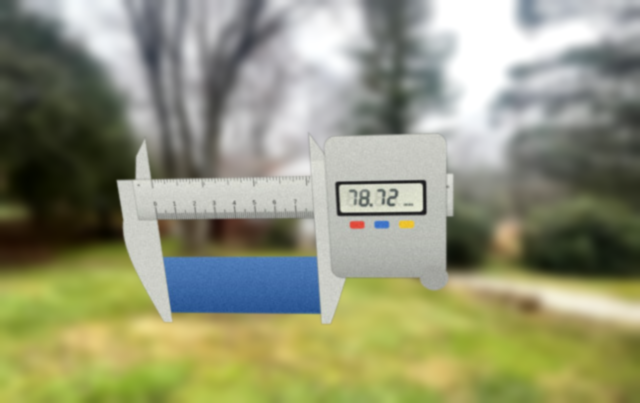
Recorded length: 78.72
